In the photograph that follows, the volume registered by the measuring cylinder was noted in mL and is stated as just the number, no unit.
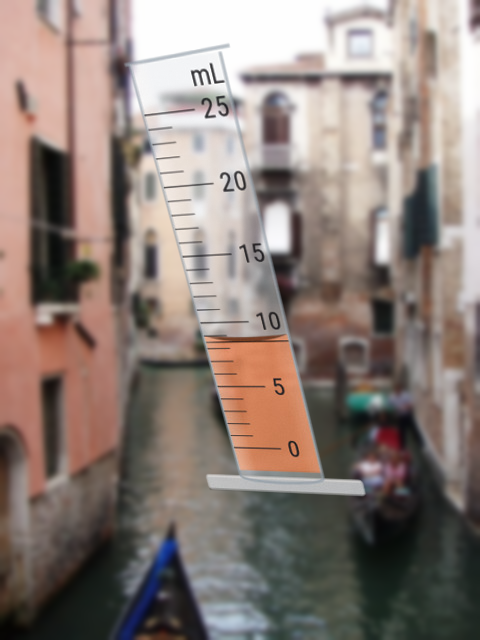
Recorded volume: 8.5
